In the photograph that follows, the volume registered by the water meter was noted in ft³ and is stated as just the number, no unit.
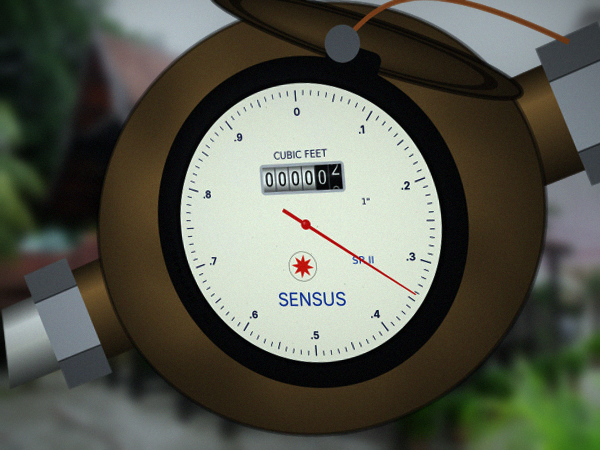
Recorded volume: 2.34
